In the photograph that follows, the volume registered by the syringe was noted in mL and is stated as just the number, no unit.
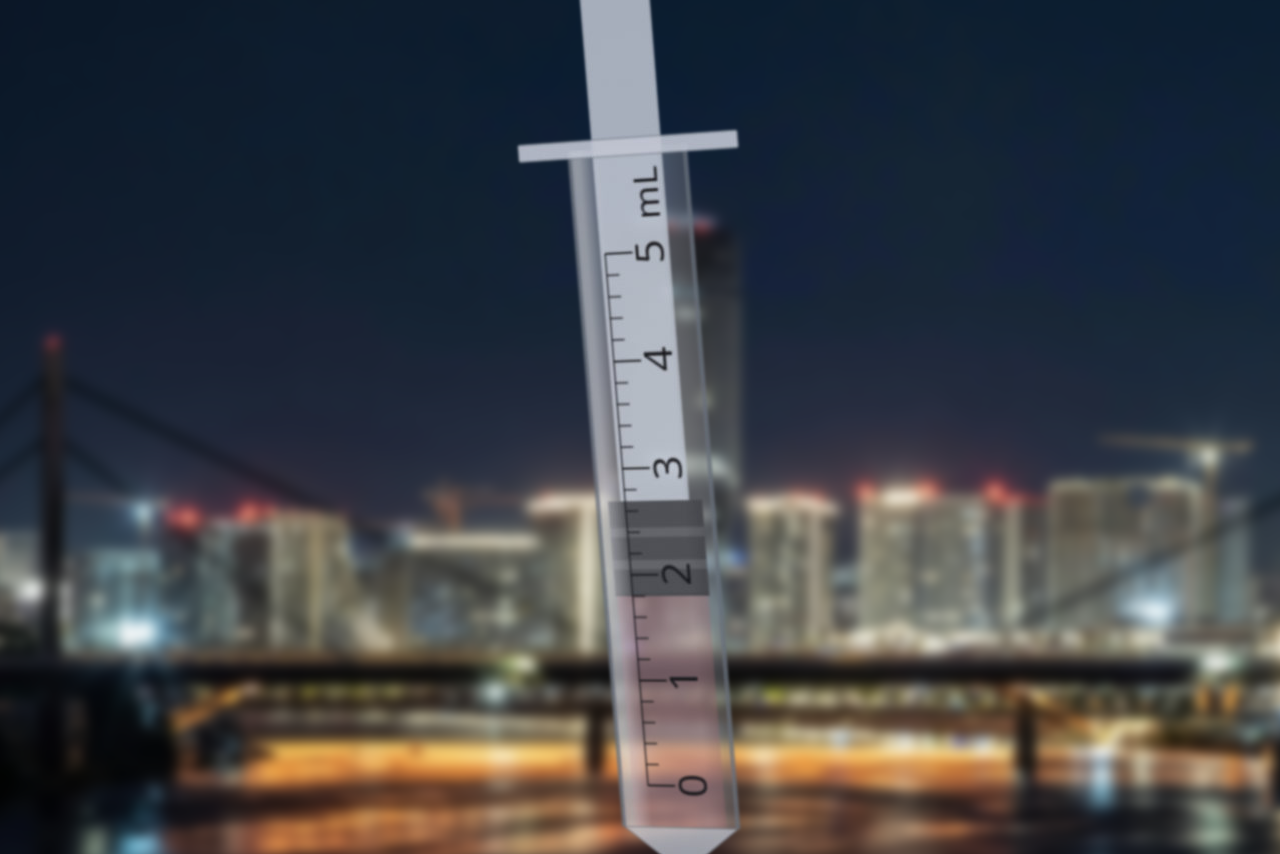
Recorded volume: 1.8
